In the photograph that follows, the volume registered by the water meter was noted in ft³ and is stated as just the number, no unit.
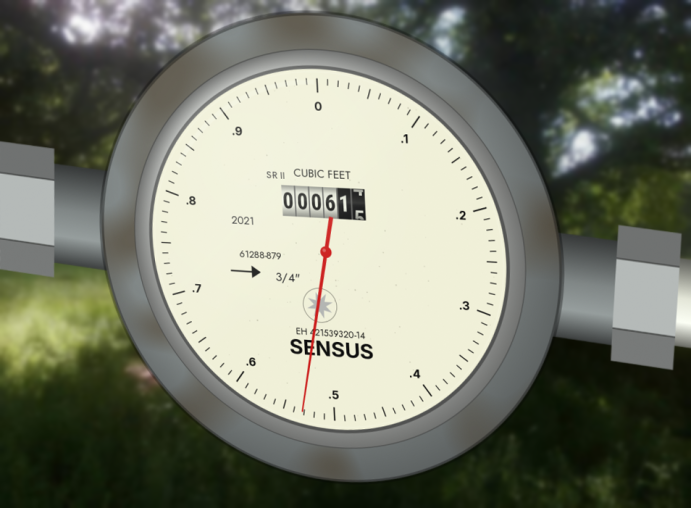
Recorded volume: 614.53
